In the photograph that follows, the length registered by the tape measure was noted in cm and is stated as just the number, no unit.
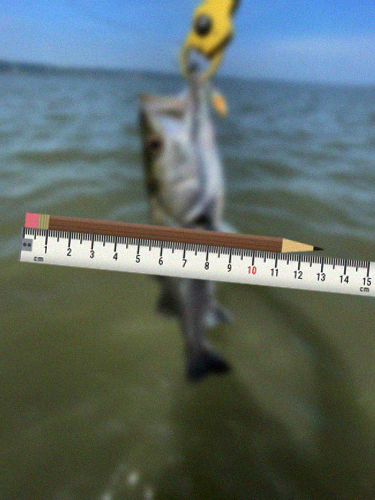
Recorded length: 13
